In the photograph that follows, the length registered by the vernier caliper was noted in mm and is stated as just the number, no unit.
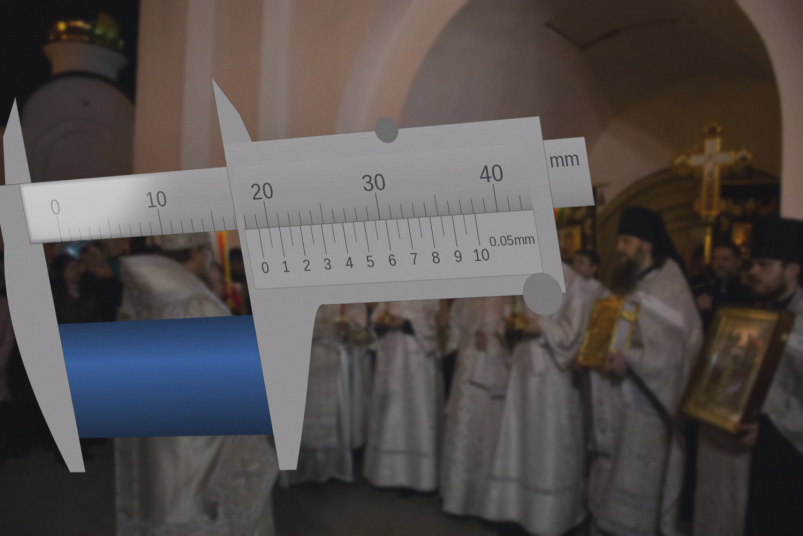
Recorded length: 19.1
